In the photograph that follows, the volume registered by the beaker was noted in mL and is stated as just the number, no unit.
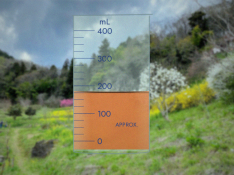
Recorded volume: 175
